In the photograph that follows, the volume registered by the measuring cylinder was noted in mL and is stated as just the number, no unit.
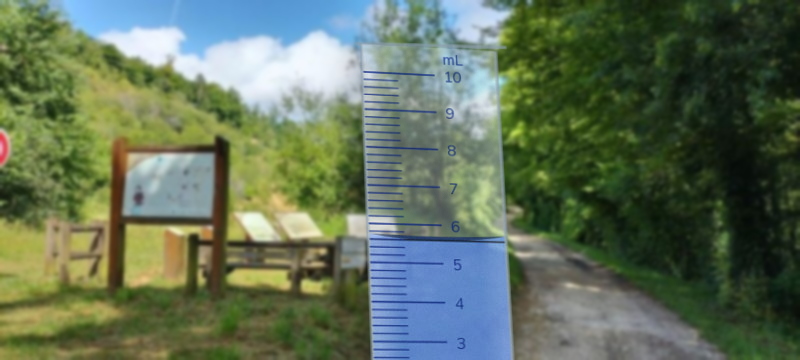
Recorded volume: 5.6
